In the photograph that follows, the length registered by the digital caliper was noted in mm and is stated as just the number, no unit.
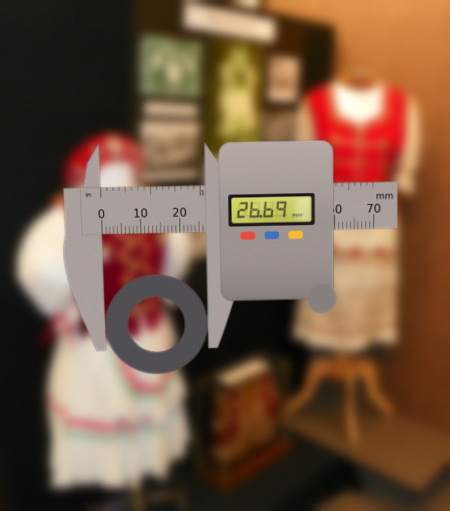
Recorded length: 26.69
